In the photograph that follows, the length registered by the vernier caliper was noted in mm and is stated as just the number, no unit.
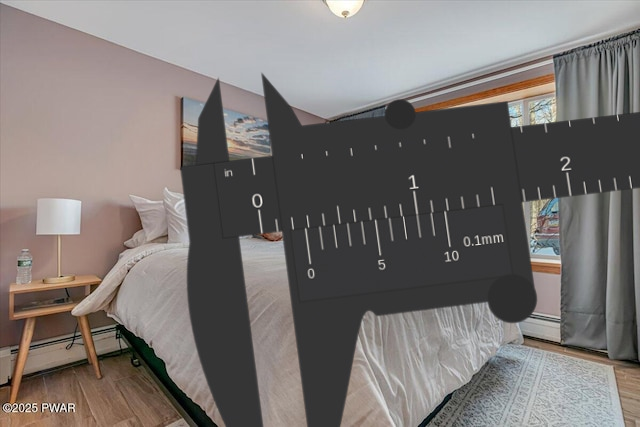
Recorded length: 2.8
